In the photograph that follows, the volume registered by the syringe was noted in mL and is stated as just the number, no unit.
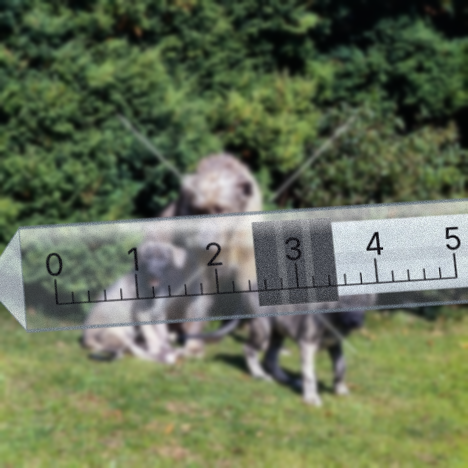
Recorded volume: 2.5
